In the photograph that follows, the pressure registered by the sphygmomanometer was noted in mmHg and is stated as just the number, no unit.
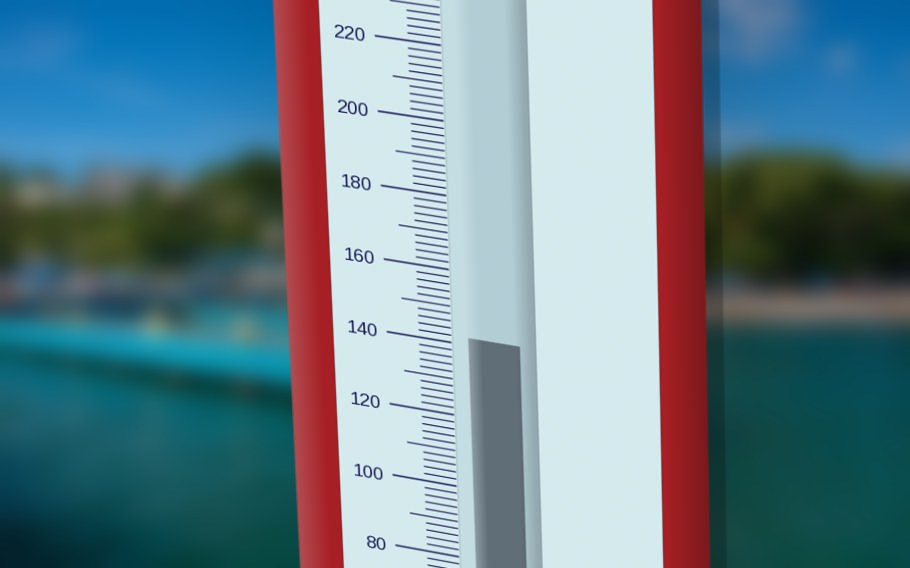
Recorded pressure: 142
